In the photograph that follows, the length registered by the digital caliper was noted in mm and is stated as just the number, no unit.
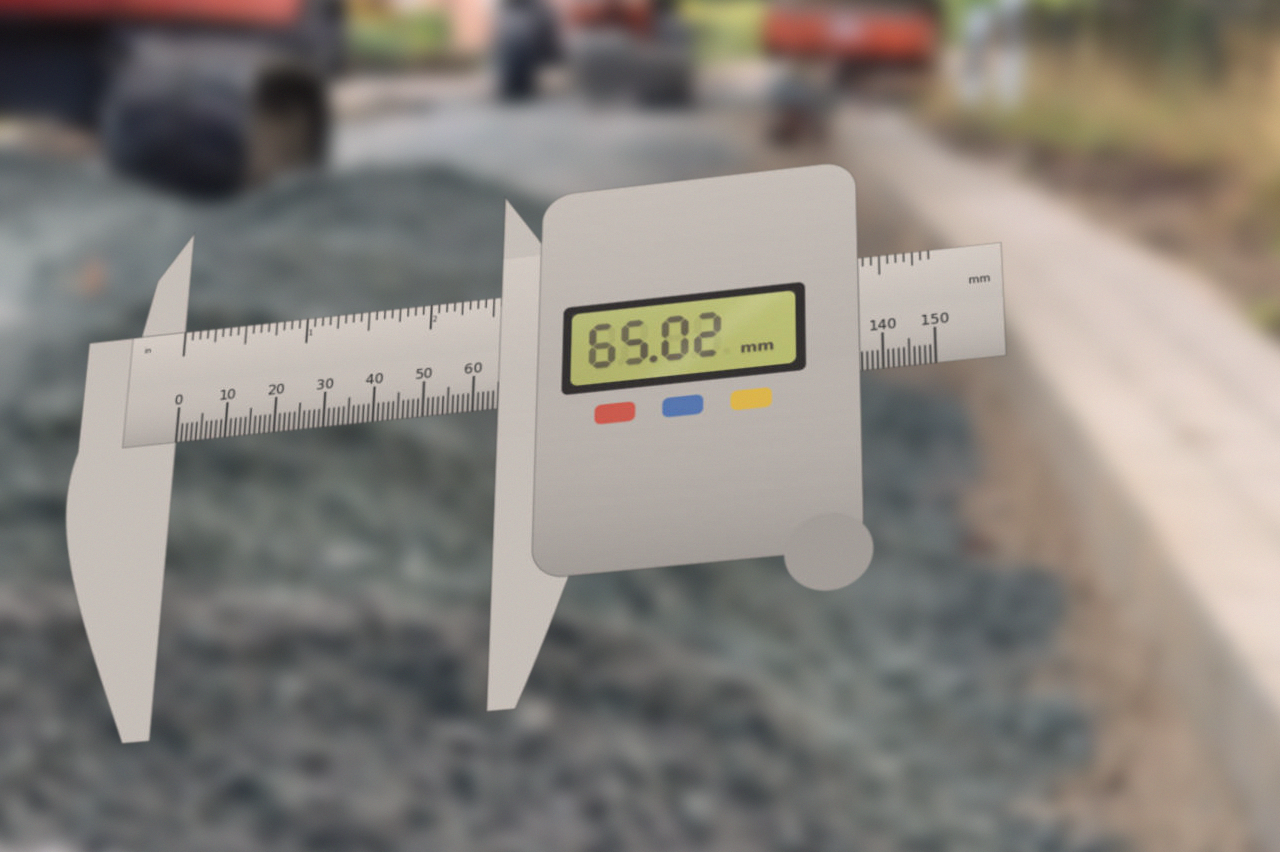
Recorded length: 65.02
